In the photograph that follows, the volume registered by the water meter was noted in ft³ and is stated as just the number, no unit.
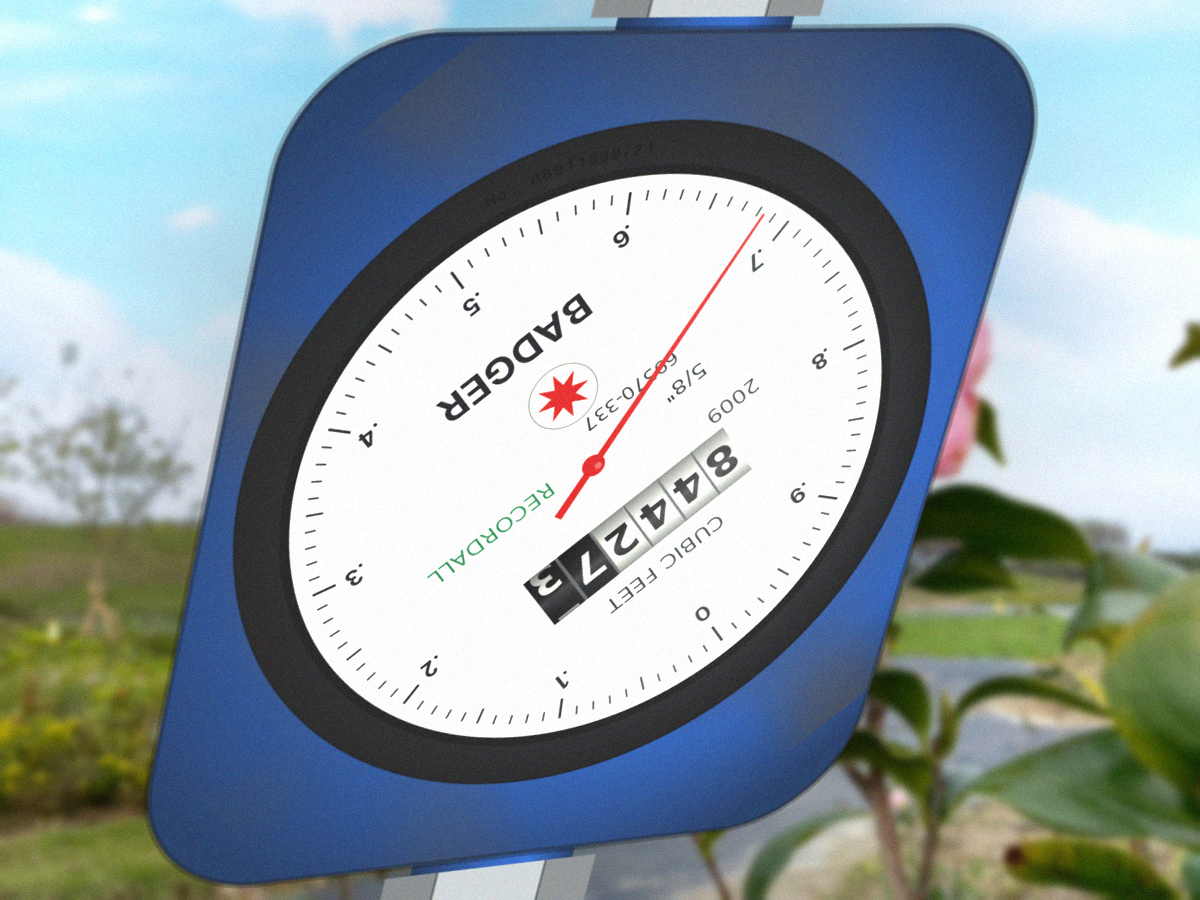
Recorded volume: 844272.68
